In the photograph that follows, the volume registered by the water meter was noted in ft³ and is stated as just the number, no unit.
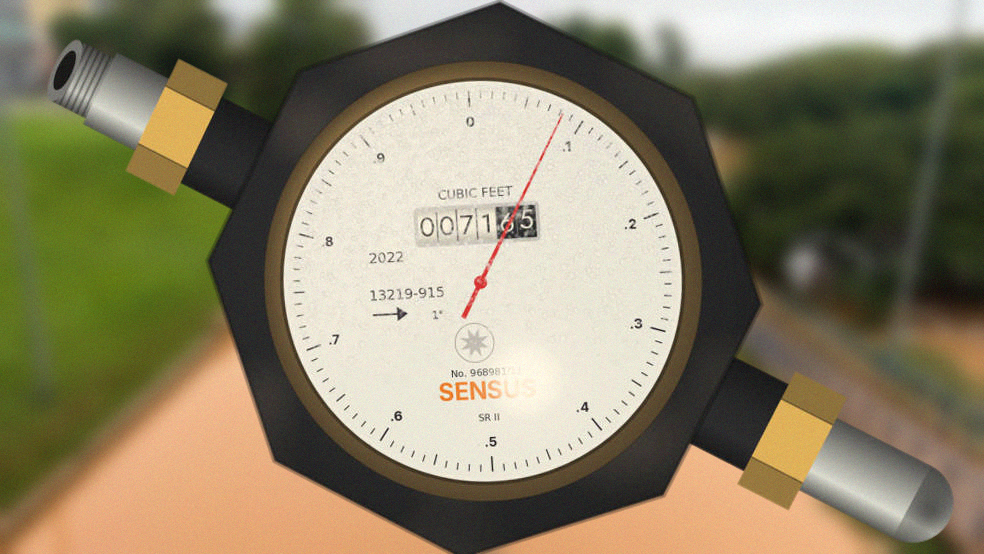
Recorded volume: 7165.08
